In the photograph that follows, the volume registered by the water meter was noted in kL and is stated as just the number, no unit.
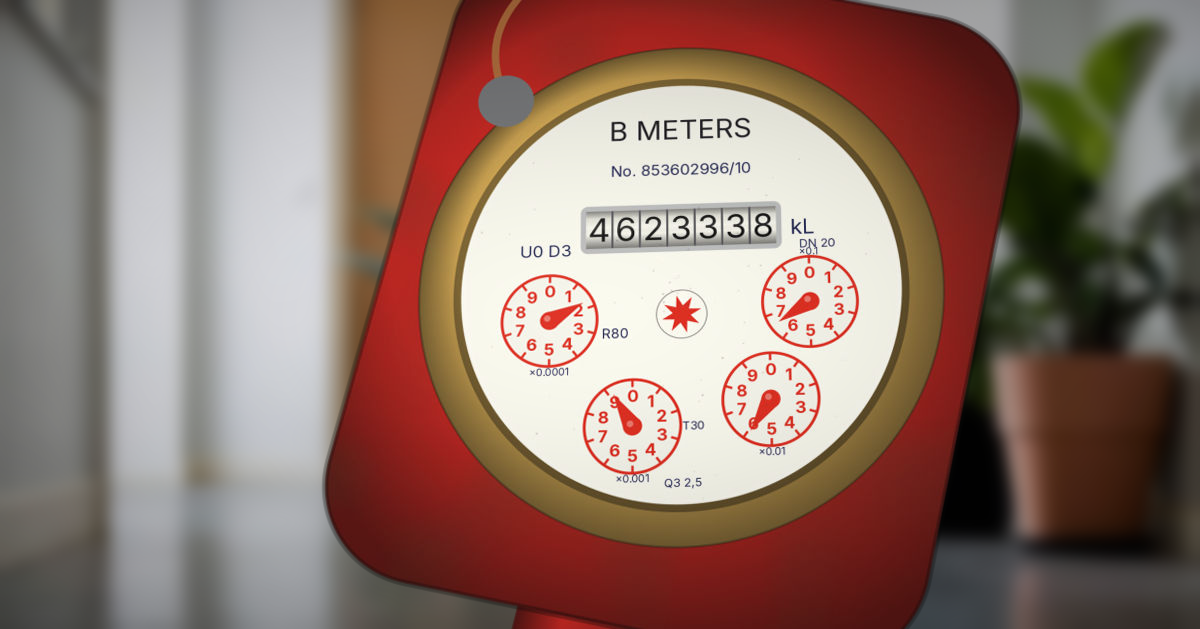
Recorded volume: 4623338.6591
